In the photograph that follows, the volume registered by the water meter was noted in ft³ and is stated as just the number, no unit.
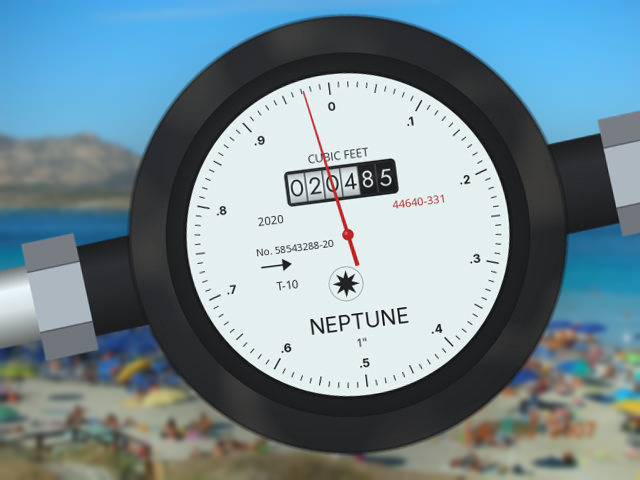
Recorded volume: 20484.97
